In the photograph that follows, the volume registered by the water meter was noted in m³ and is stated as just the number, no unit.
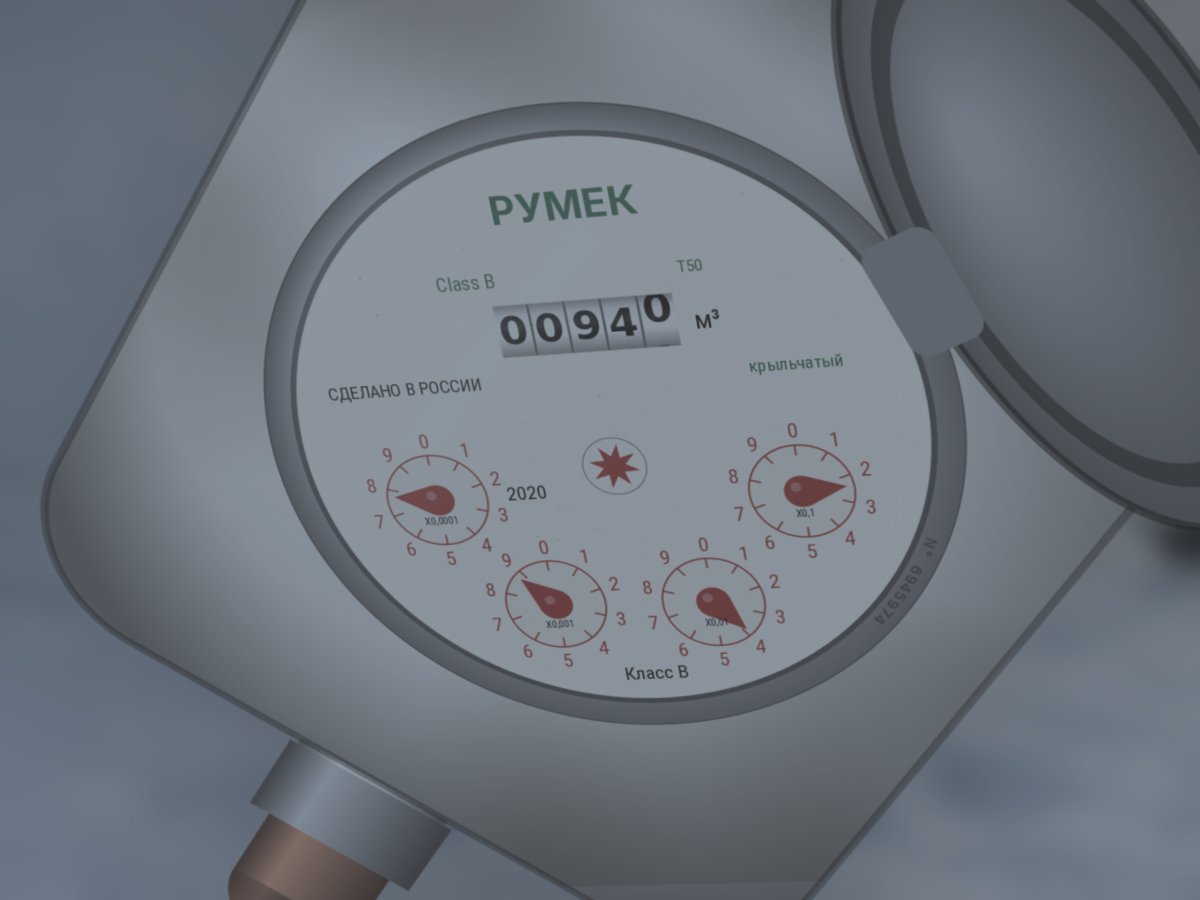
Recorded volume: 940.2387
